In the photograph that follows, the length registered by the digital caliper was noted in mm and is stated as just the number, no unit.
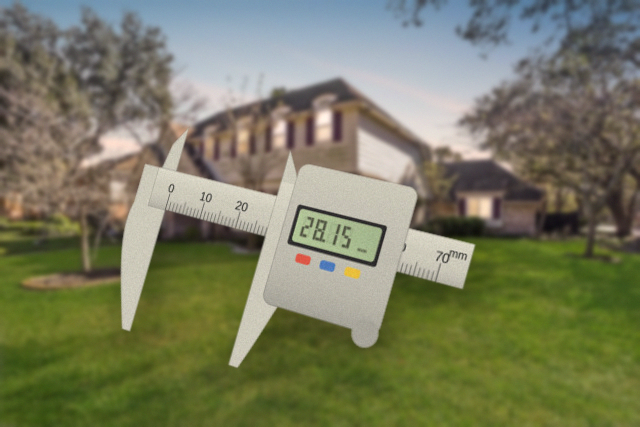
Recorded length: 28.15
